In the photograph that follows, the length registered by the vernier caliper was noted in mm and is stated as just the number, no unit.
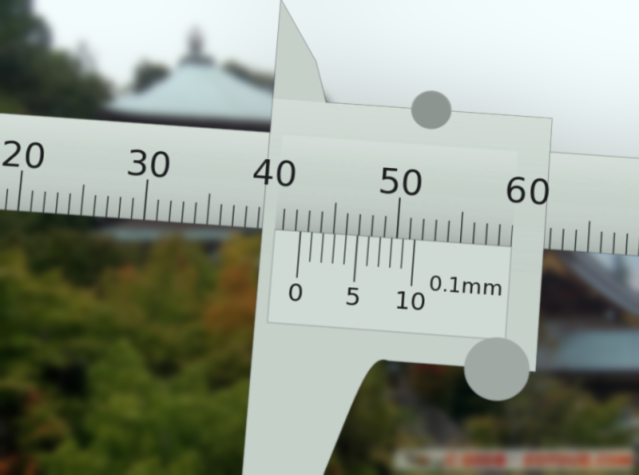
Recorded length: 42.4
